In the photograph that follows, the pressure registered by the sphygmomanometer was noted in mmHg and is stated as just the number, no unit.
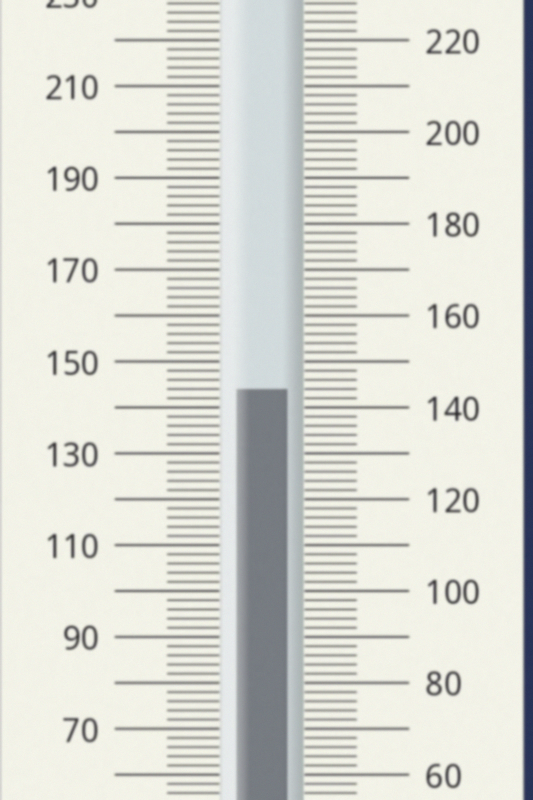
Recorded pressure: 144
